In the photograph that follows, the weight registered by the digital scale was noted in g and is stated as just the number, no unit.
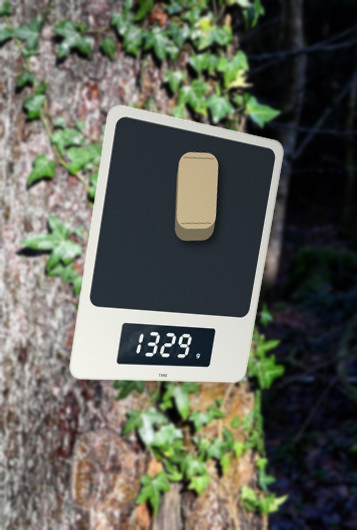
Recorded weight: 1329
